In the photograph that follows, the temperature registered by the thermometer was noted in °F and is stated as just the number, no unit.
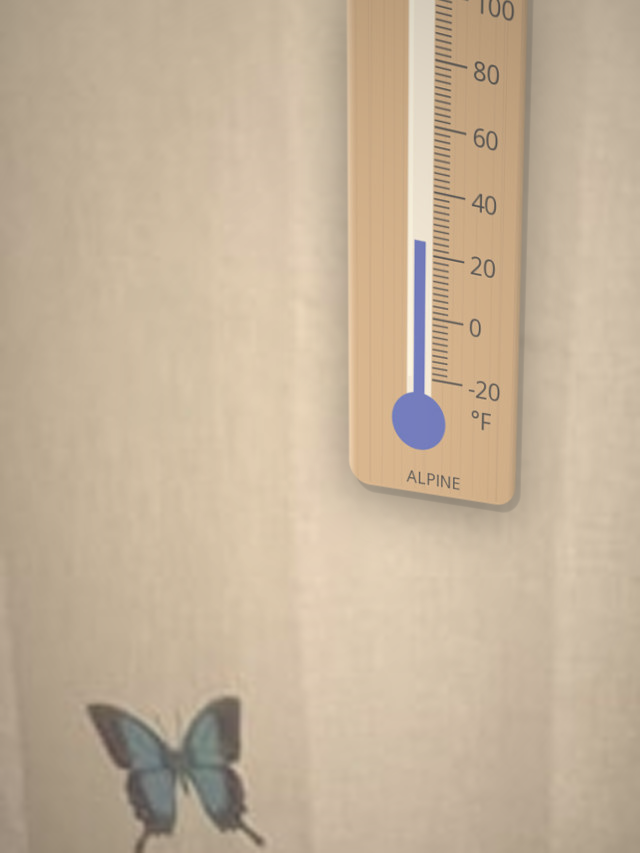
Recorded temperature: 24
